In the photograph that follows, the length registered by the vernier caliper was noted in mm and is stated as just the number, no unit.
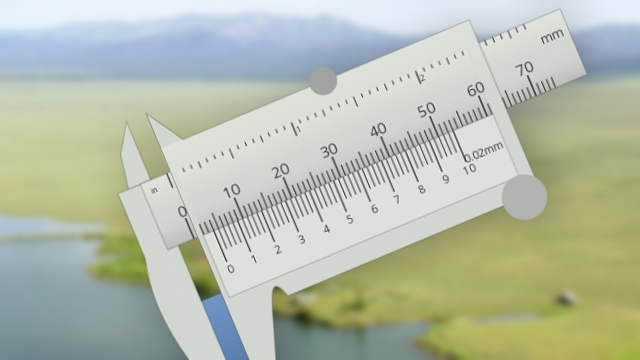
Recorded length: 4.0
